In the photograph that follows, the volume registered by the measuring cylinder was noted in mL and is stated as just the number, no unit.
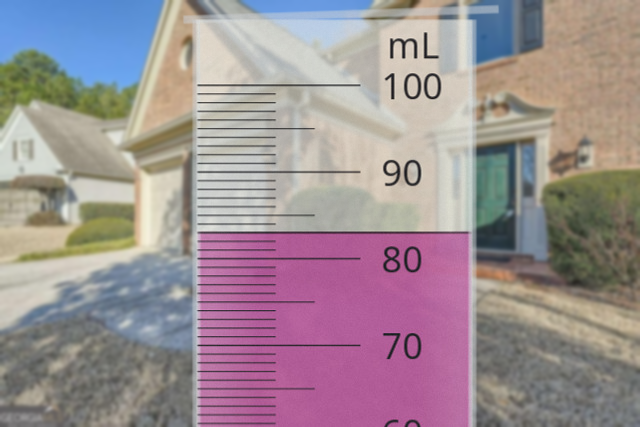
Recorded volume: 83
